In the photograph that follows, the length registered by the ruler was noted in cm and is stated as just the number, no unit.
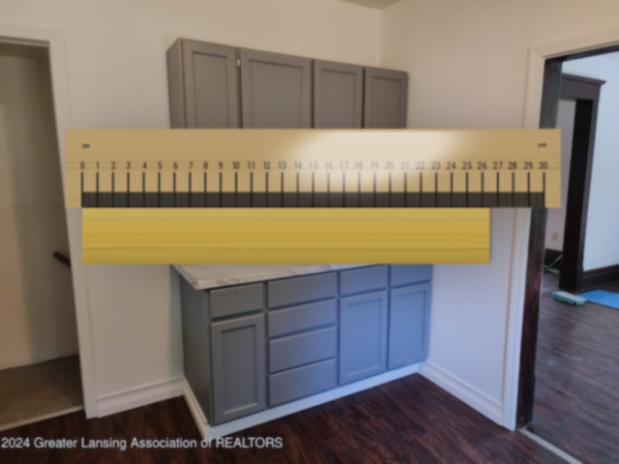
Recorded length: 26.5
